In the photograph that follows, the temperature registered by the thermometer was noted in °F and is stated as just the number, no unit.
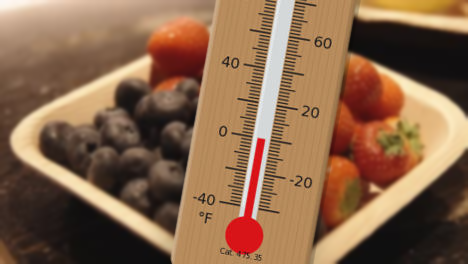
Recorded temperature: 0
